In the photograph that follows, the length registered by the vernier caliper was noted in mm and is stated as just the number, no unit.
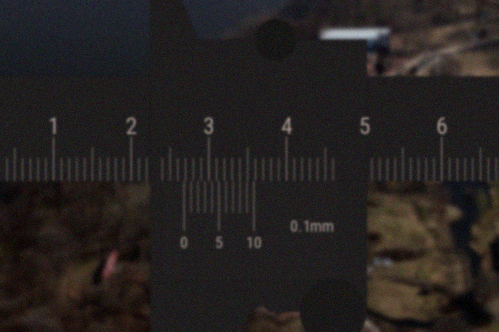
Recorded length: 26.8
